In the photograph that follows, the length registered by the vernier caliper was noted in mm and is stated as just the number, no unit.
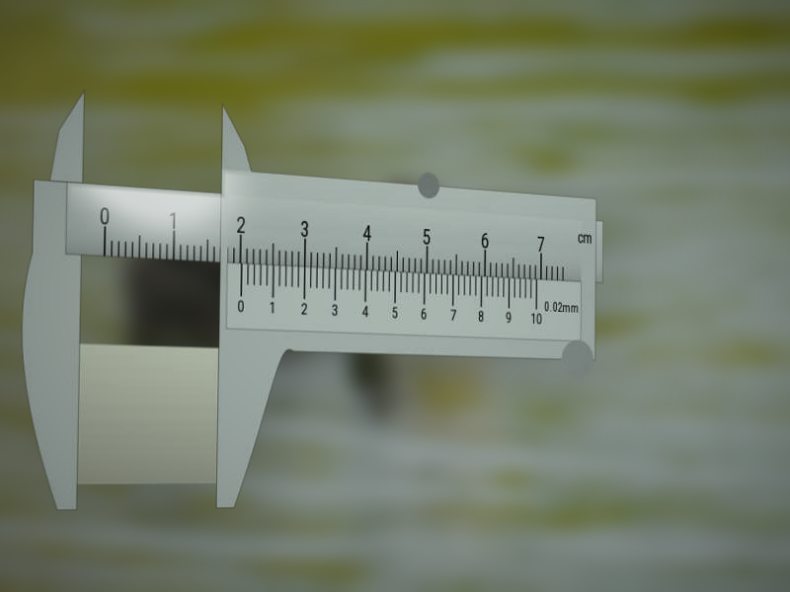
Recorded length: 20.2
